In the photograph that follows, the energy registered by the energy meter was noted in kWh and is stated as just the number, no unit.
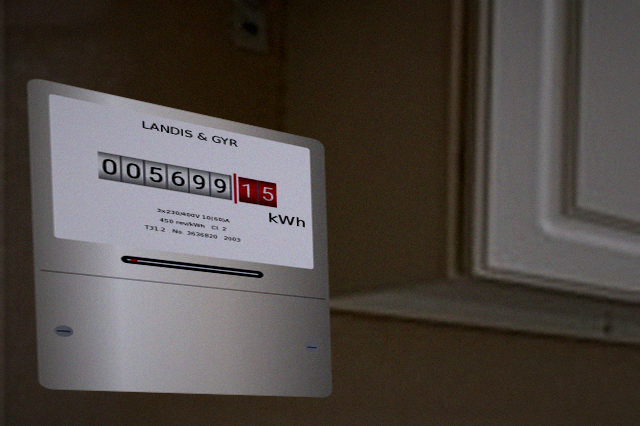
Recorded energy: 5699.15
